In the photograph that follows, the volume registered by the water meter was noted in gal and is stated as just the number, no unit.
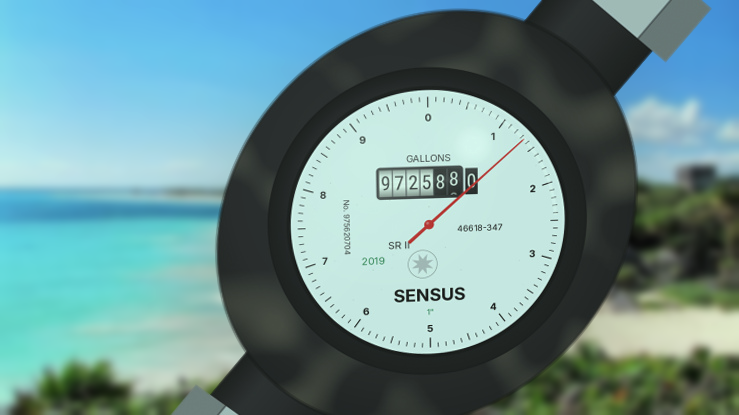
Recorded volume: 9725881.3
